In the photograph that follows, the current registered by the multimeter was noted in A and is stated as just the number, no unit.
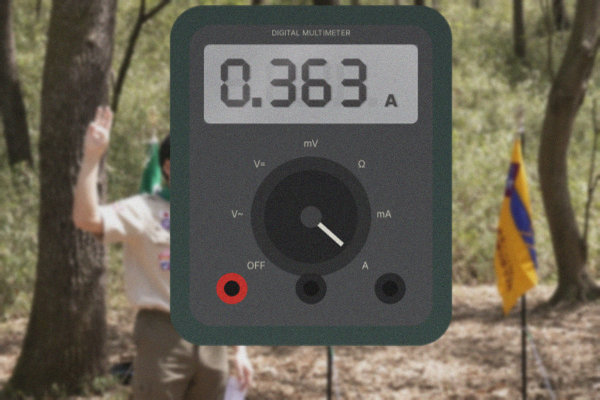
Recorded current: 0.363
